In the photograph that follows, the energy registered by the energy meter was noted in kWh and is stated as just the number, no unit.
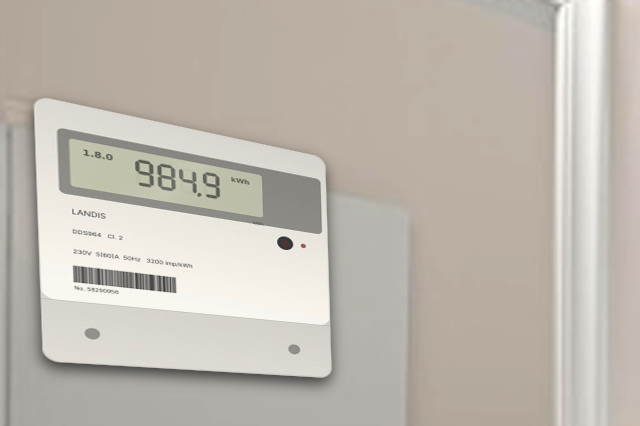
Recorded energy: 984.9
